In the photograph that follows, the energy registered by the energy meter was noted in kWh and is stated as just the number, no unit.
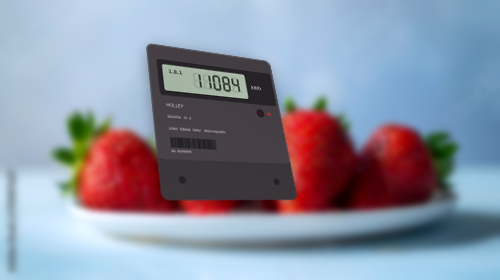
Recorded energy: 11084
